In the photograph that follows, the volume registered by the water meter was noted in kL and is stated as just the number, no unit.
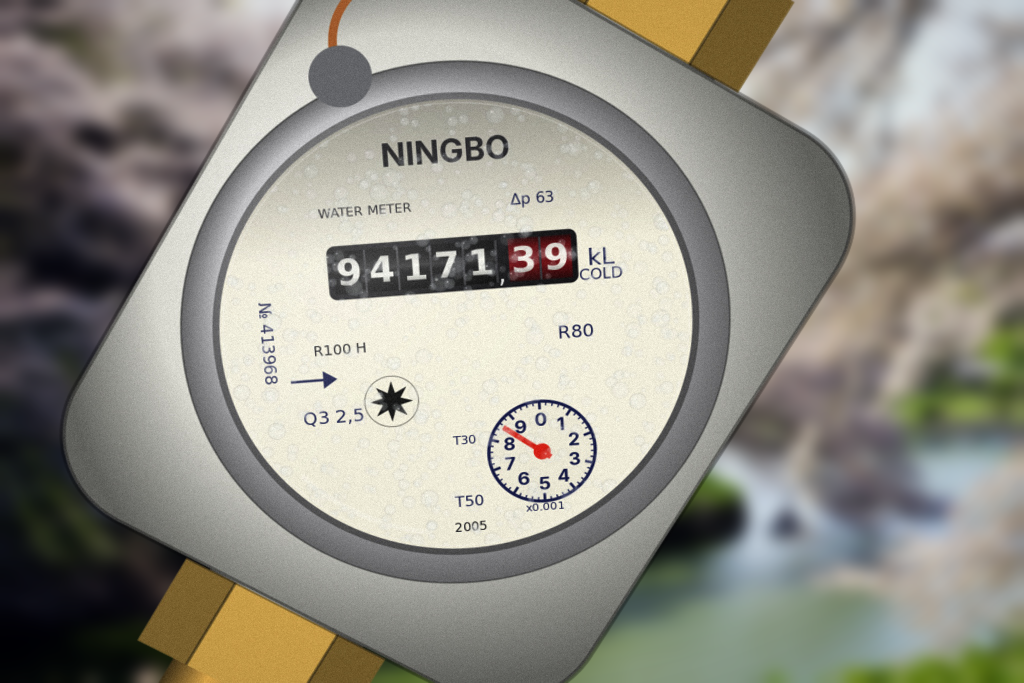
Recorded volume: 94171.398
